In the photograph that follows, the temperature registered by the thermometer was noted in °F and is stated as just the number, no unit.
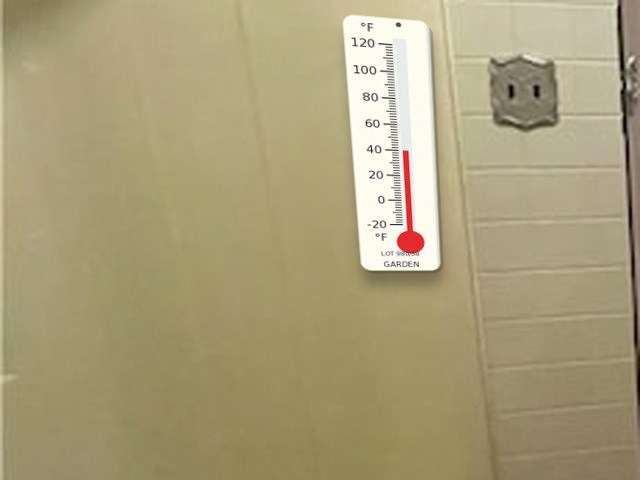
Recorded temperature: 40
